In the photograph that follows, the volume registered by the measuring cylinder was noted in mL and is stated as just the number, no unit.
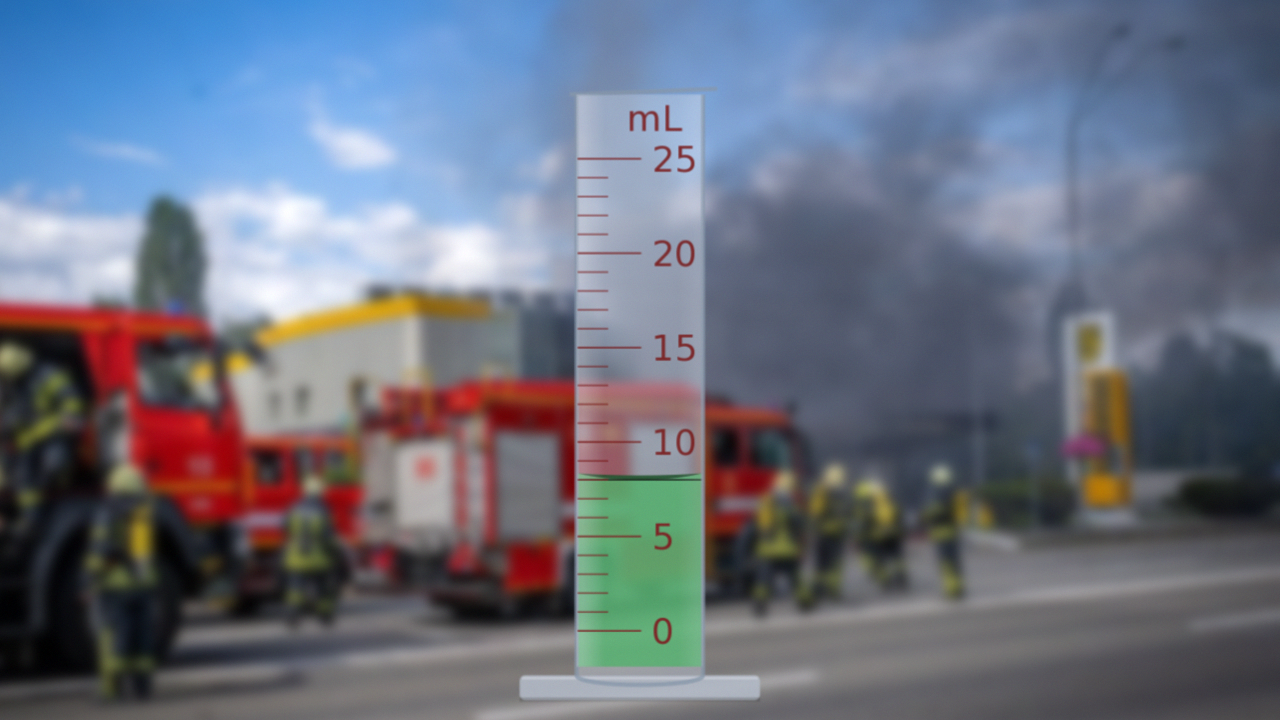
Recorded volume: 8
